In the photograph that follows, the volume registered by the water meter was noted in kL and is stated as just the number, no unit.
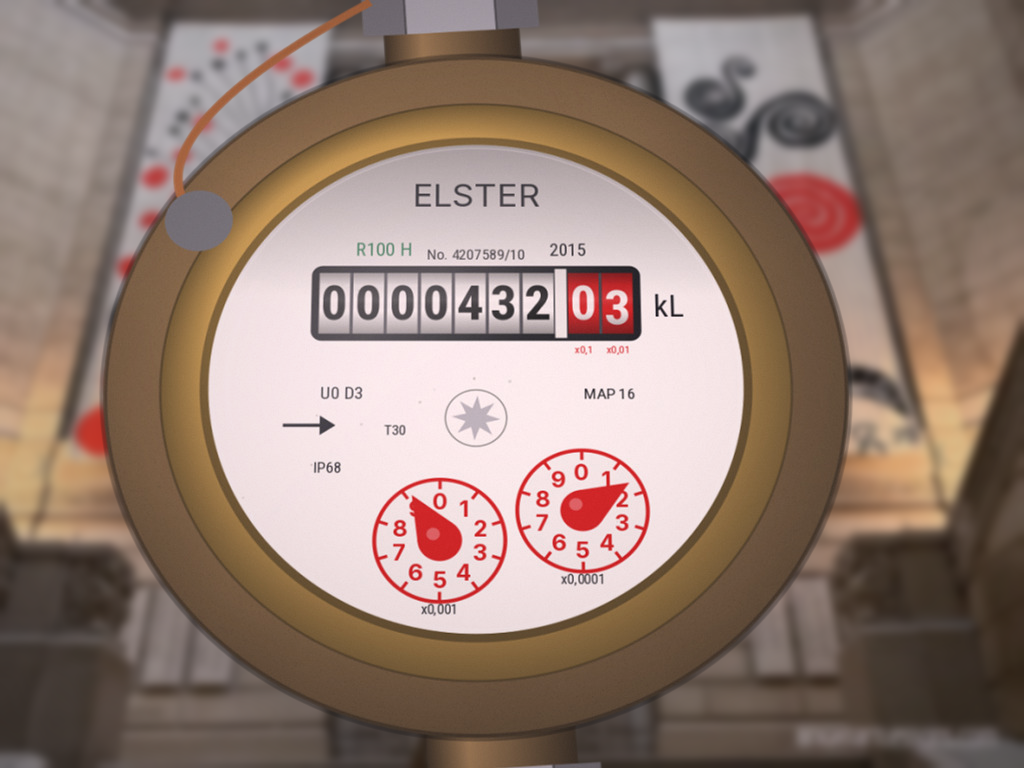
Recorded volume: 432.0291
